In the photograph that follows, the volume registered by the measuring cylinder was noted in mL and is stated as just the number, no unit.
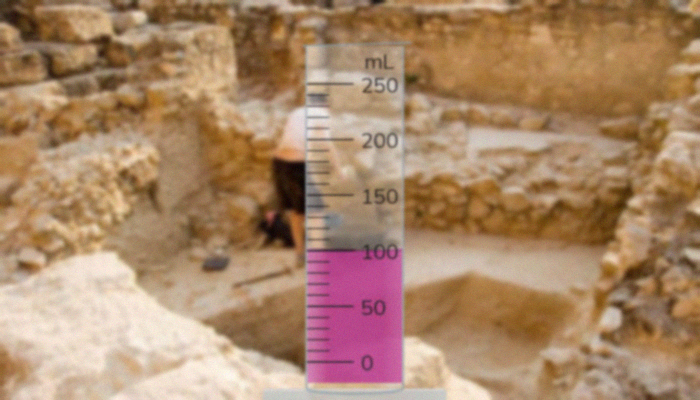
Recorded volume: 100
